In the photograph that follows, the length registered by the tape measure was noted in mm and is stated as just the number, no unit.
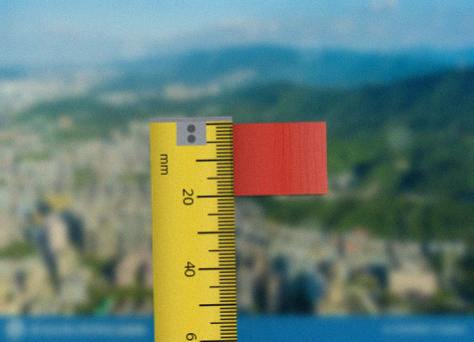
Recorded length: 20
